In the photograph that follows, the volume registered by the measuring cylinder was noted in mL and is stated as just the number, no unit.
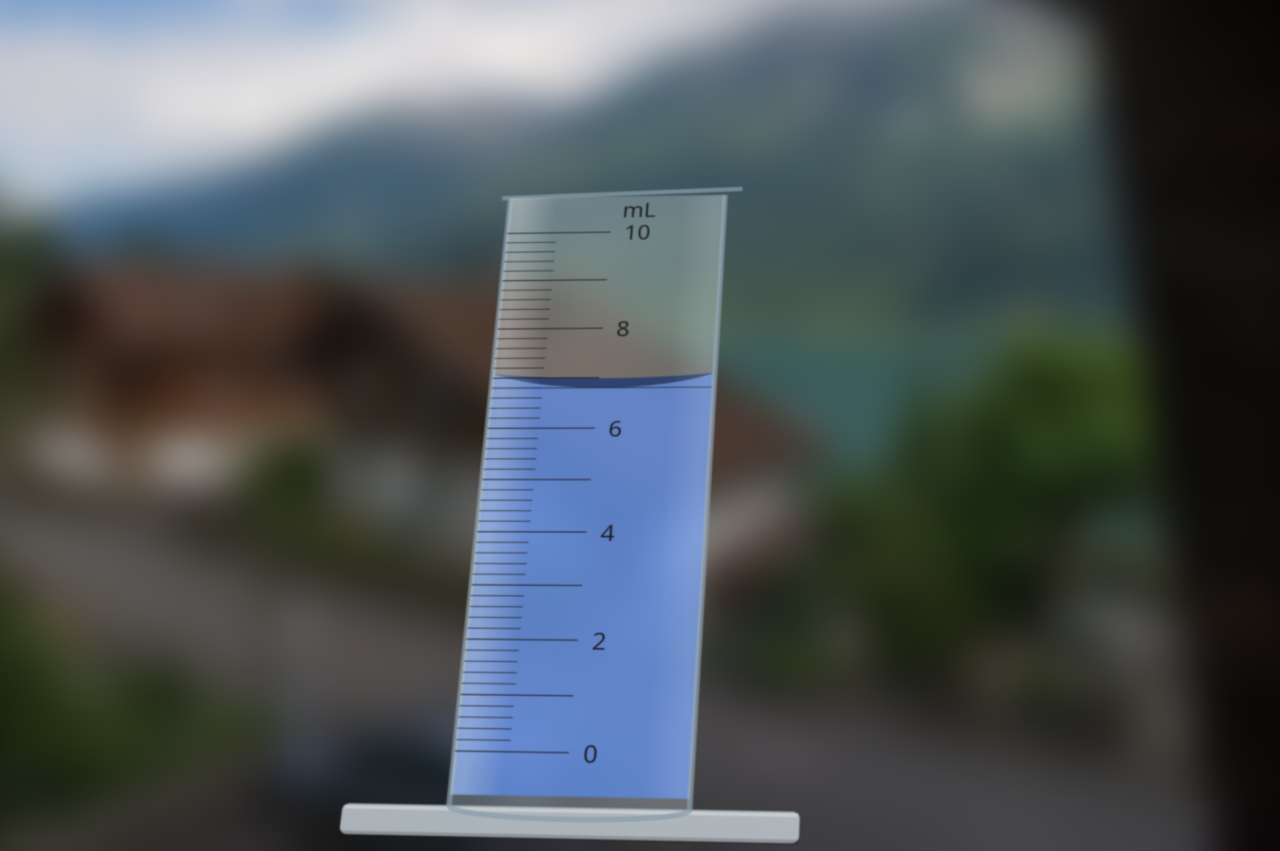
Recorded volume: 6.8
